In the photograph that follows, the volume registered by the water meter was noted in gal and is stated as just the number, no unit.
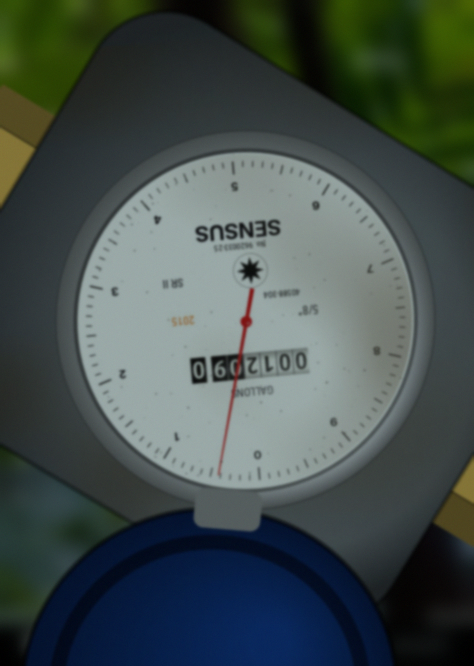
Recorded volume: 12090.4
